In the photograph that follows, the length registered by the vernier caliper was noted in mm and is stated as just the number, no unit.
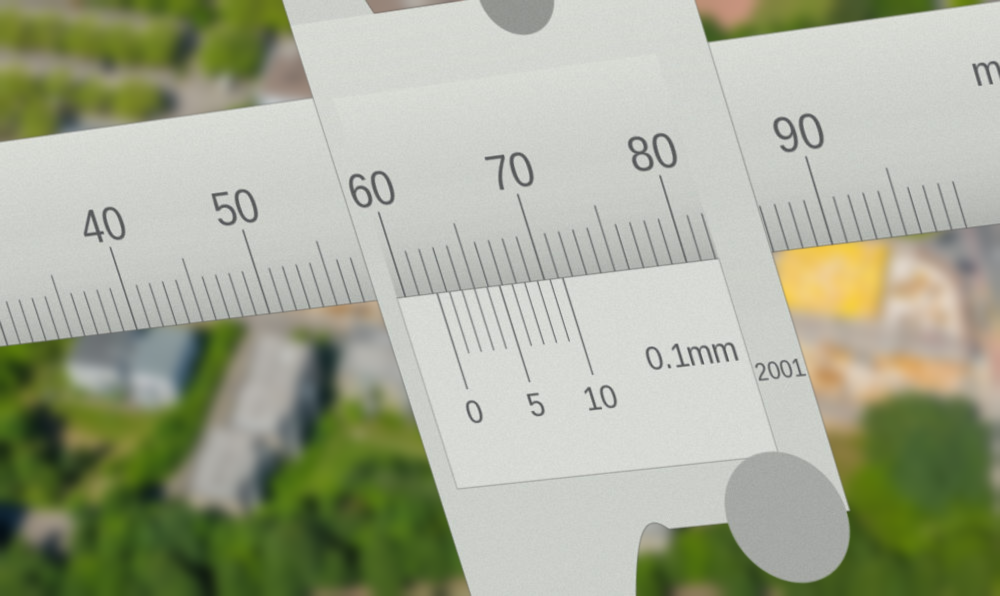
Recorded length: 62.3
